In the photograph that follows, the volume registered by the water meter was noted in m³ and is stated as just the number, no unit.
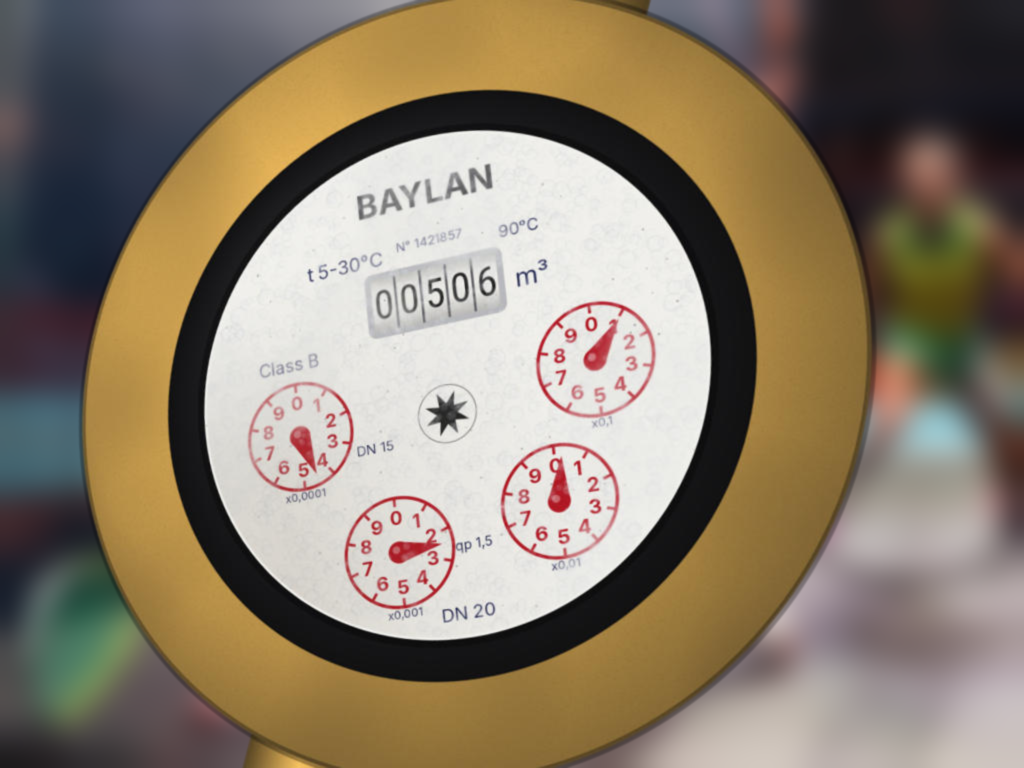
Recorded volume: 506.1024
